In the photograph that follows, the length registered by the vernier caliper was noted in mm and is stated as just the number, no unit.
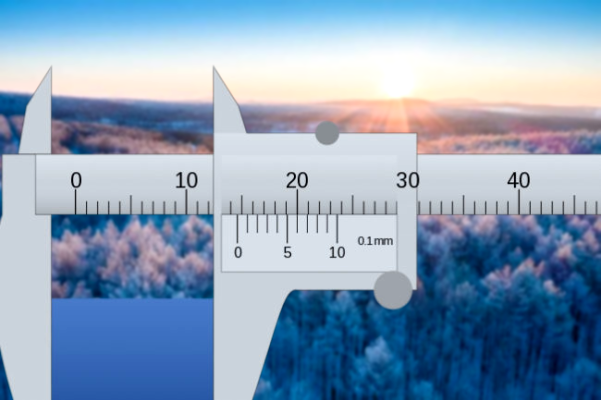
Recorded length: 14.6
